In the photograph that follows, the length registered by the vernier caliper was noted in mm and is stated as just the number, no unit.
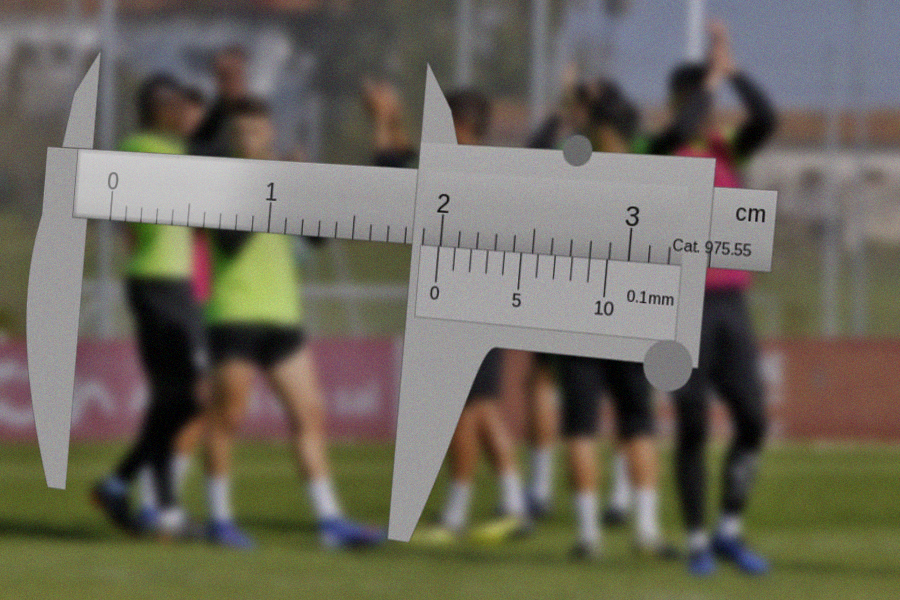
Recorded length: 19.9
